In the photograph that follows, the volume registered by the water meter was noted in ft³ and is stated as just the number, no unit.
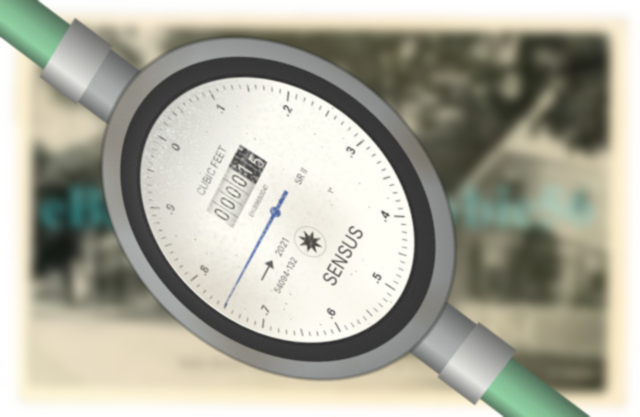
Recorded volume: 14.75
